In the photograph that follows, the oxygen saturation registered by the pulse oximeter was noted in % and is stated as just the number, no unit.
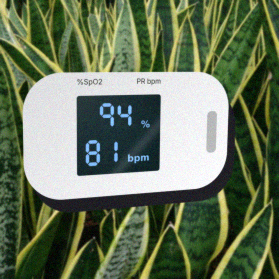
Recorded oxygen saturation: 94
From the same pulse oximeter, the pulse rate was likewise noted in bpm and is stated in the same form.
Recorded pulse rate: 81
